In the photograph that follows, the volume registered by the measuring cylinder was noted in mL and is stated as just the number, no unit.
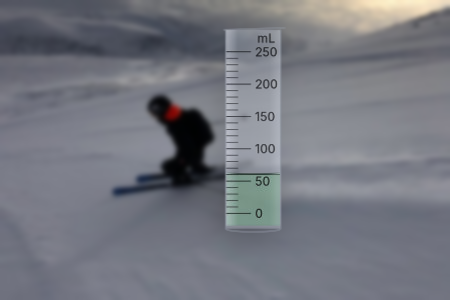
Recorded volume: 60
